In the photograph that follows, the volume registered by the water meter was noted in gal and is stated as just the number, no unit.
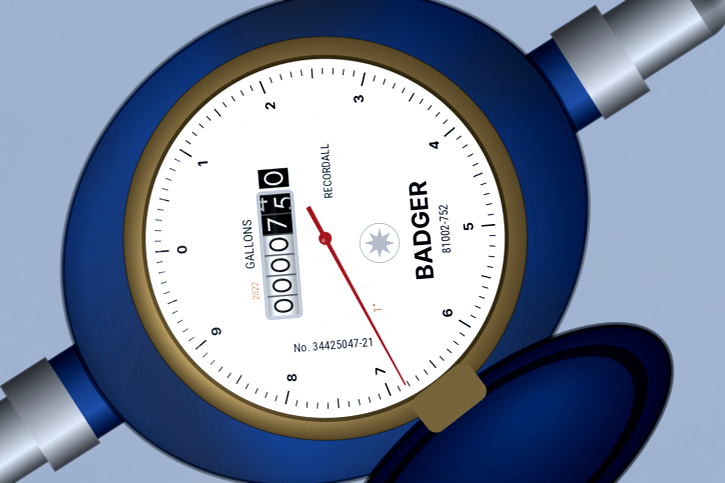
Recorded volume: 746.8
